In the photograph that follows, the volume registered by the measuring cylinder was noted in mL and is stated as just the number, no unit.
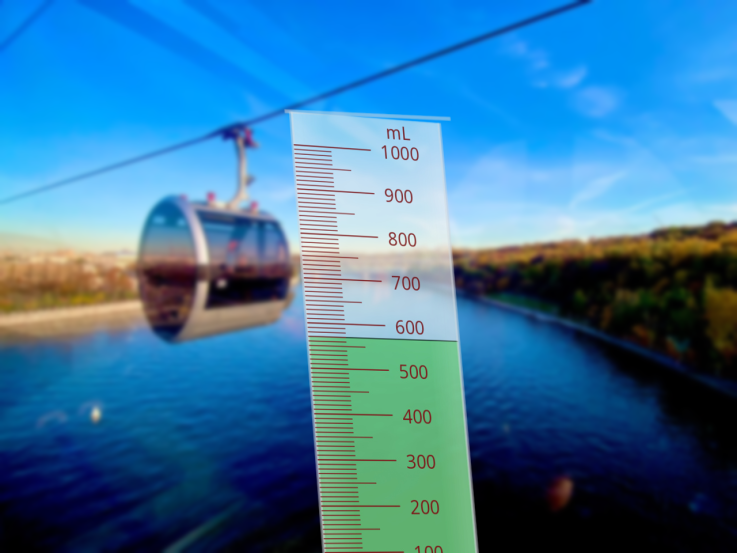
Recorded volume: 570
